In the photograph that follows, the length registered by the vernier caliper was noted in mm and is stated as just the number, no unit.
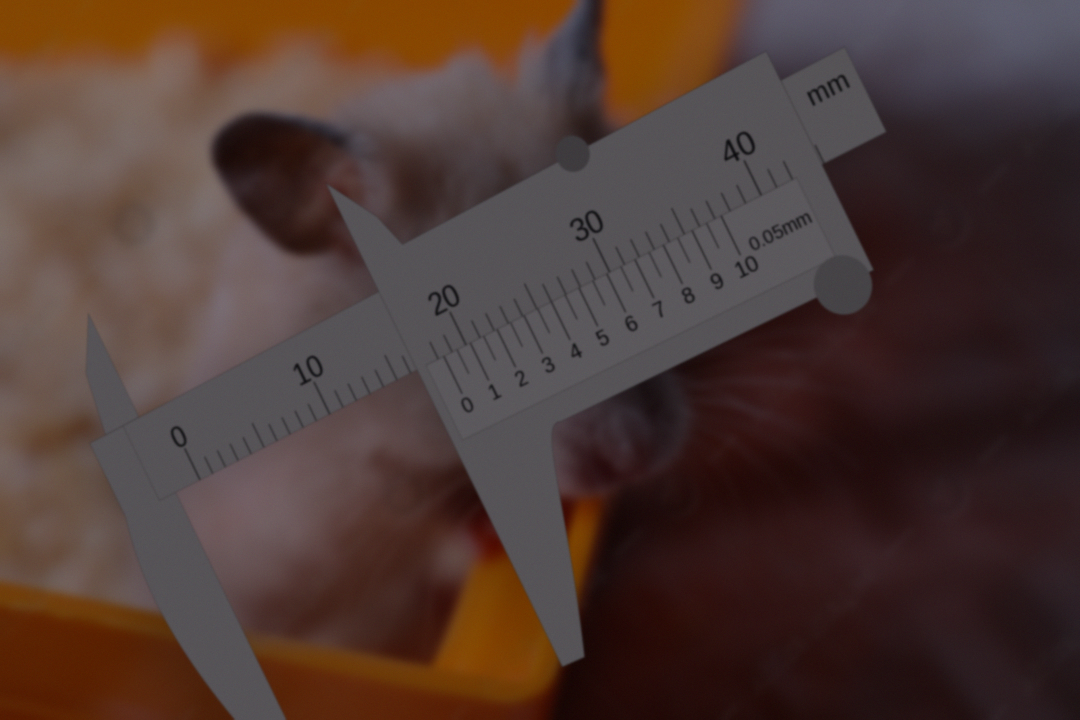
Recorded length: 18.4
